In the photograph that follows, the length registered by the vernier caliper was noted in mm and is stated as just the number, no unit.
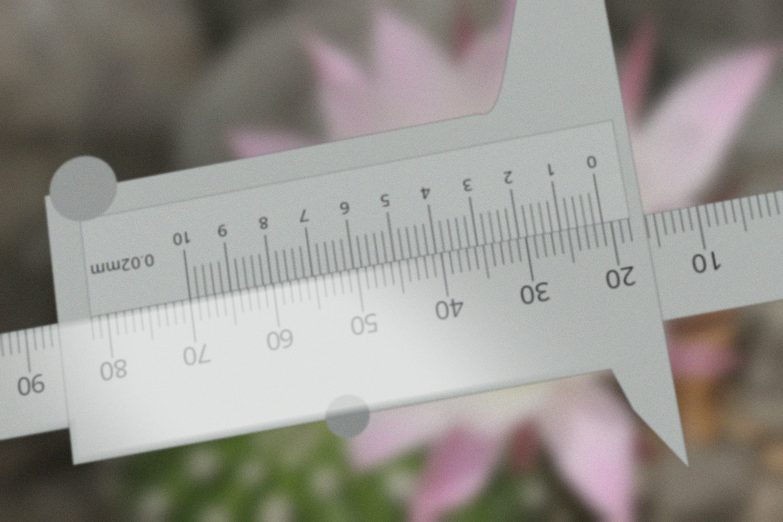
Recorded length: 21.0
